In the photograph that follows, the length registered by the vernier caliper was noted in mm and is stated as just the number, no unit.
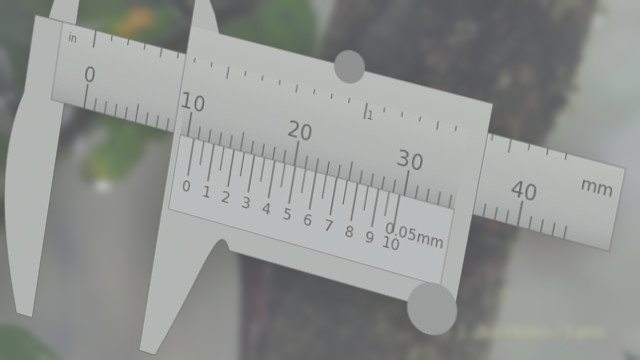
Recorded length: 10.6
